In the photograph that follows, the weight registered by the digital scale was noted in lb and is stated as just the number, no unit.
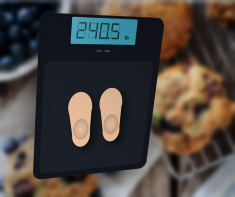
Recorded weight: 240.5
